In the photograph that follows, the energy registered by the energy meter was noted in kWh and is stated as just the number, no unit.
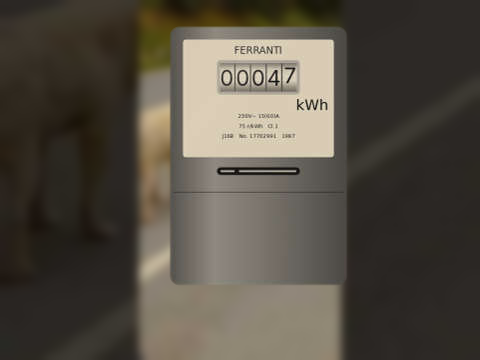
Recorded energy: 47
